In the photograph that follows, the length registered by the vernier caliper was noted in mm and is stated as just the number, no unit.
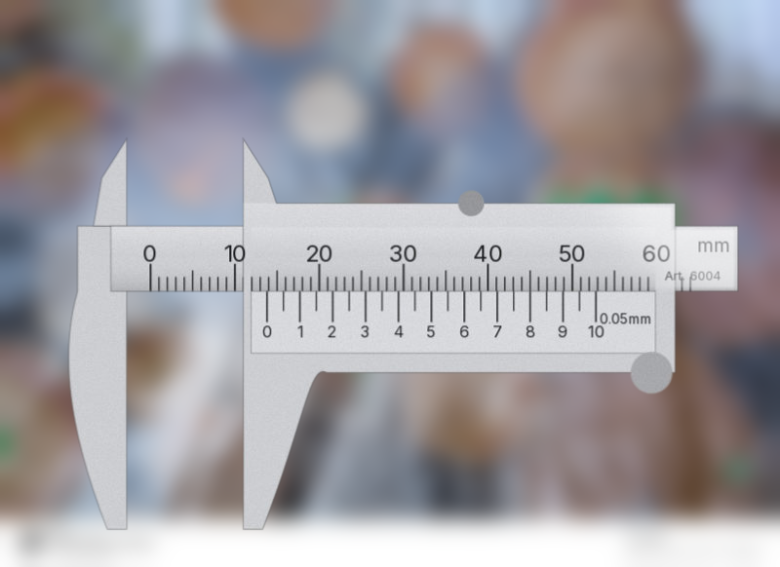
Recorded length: 13.8
